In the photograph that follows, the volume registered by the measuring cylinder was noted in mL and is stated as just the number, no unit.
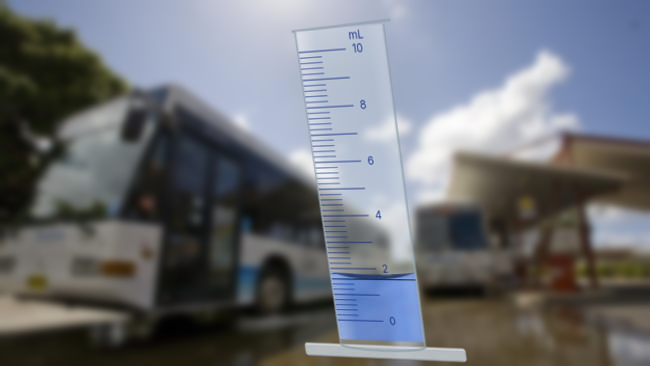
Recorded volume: 1.6
